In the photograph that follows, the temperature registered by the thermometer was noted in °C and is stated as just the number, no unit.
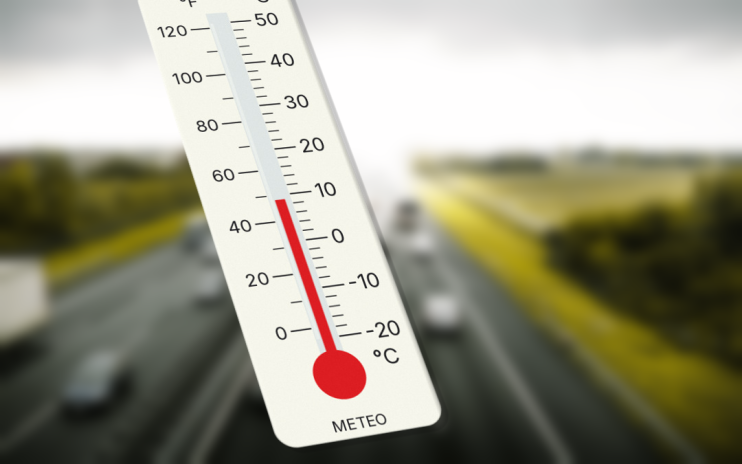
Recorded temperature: 9
